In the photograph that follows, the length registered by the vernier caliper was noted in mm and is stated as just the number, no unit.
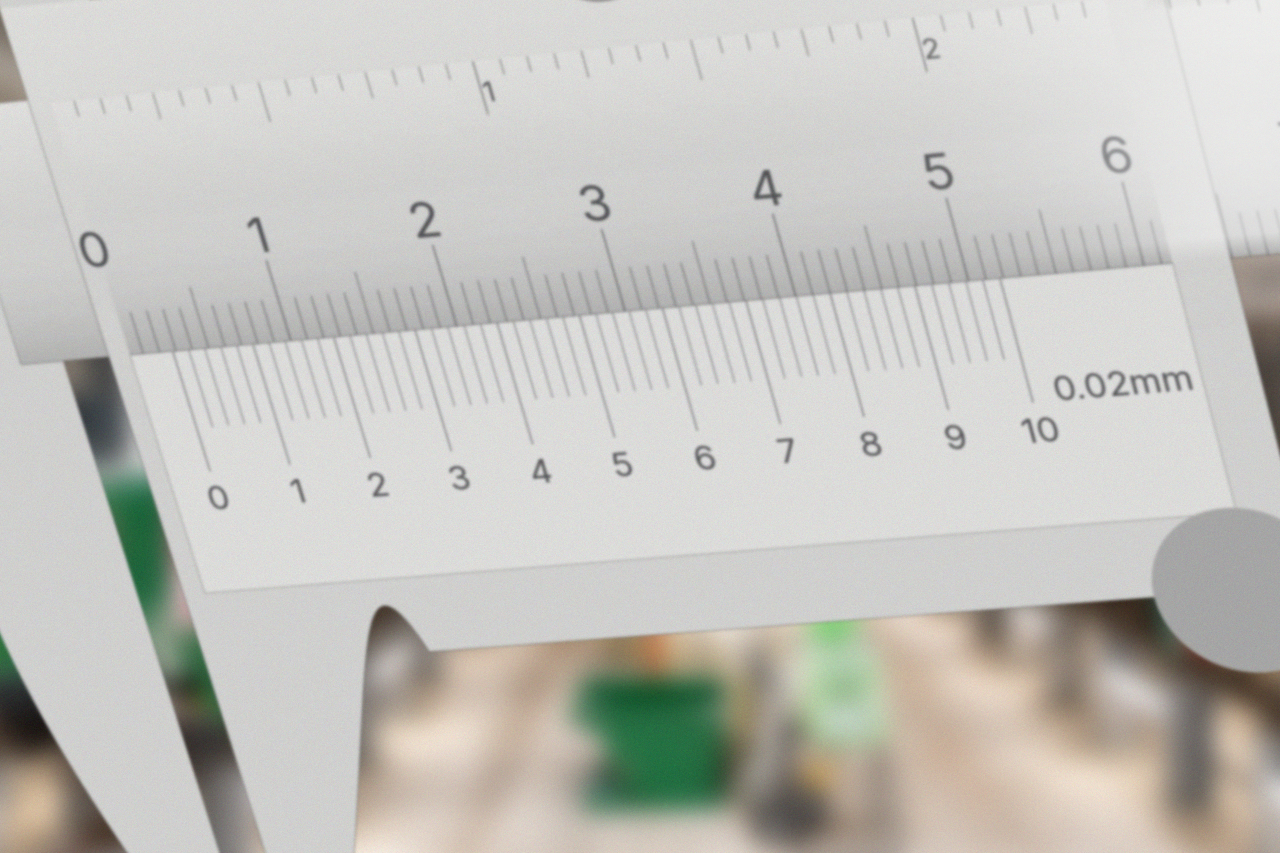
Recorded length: 2.8
